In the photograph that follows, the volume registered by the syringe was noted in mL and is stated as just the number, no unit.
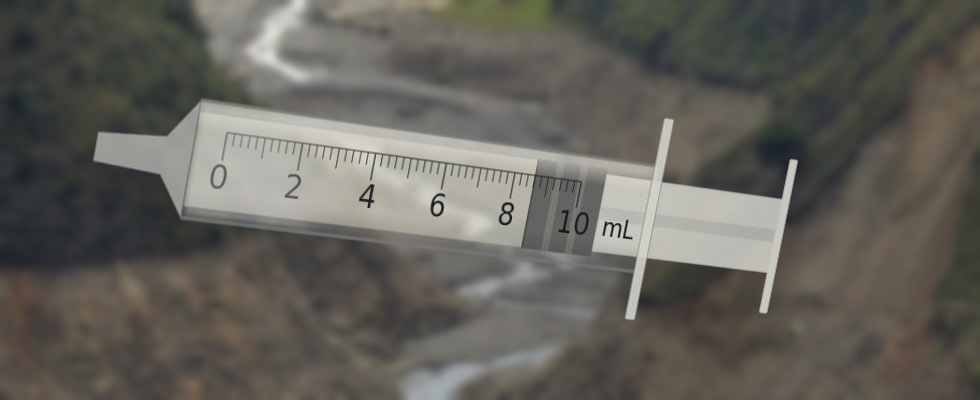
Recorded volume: 8.6
